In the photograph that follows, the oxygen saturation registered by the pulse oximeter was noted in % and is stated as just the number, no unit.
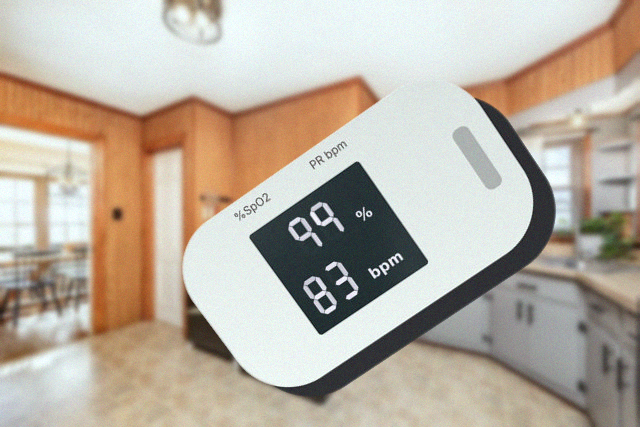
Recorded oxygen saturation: 99
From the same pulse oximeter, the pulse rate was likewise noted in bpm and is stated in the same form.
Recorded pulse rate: 83
